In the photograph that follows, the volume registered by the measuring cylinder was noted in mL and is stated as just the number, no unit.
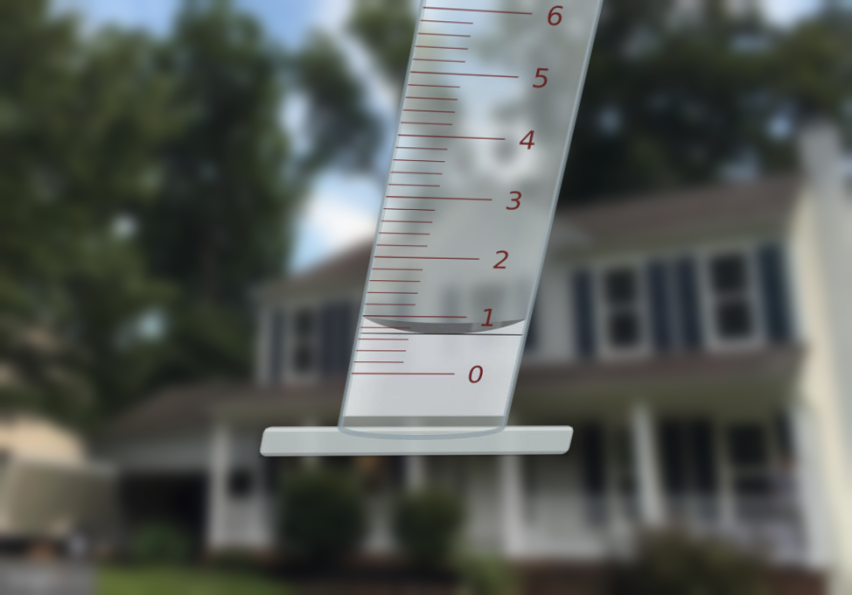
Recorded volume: 0.7
